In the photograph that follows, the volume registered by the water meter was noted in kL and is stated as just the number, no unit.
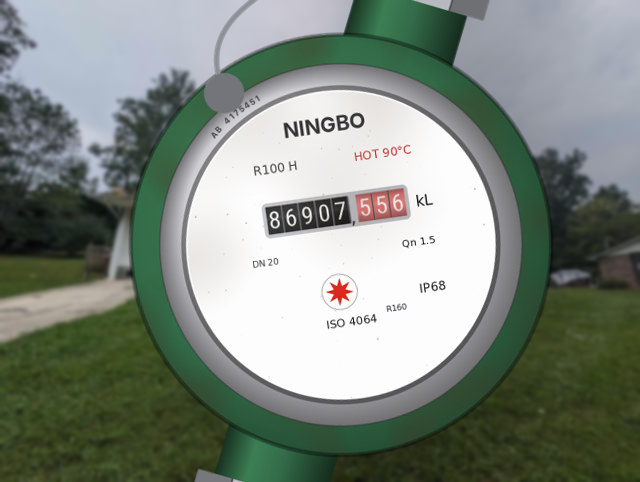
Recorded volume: 86907.556
